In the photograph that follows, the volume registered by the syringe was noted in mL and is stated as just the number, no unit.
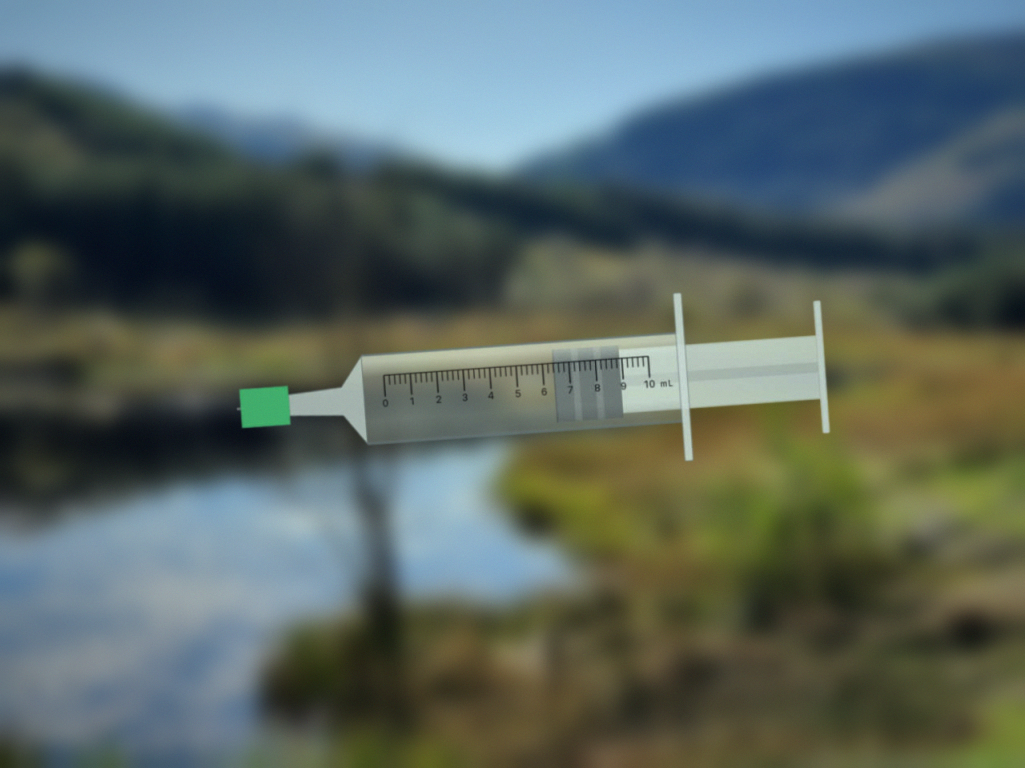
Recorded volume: 6.4
